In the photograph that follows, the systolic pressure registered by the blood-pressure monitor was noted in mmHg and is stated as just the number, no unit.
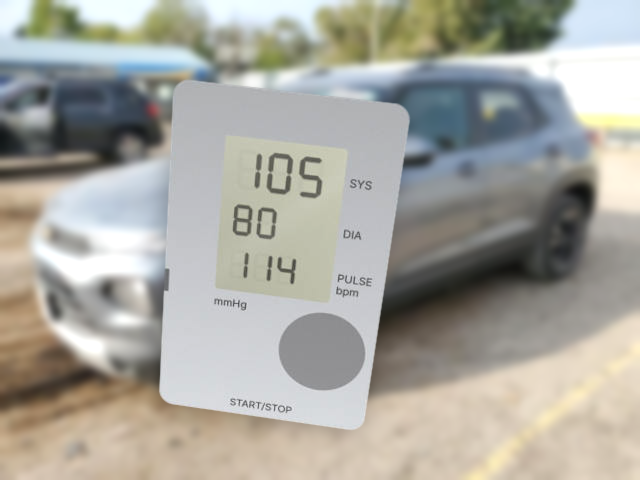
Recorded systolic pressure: 105
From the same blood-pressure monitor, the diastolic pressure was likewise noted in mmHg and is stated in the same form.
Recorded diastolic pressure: 80
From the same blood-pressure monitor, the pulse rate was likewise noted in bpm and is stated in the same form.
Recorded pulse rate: 114
